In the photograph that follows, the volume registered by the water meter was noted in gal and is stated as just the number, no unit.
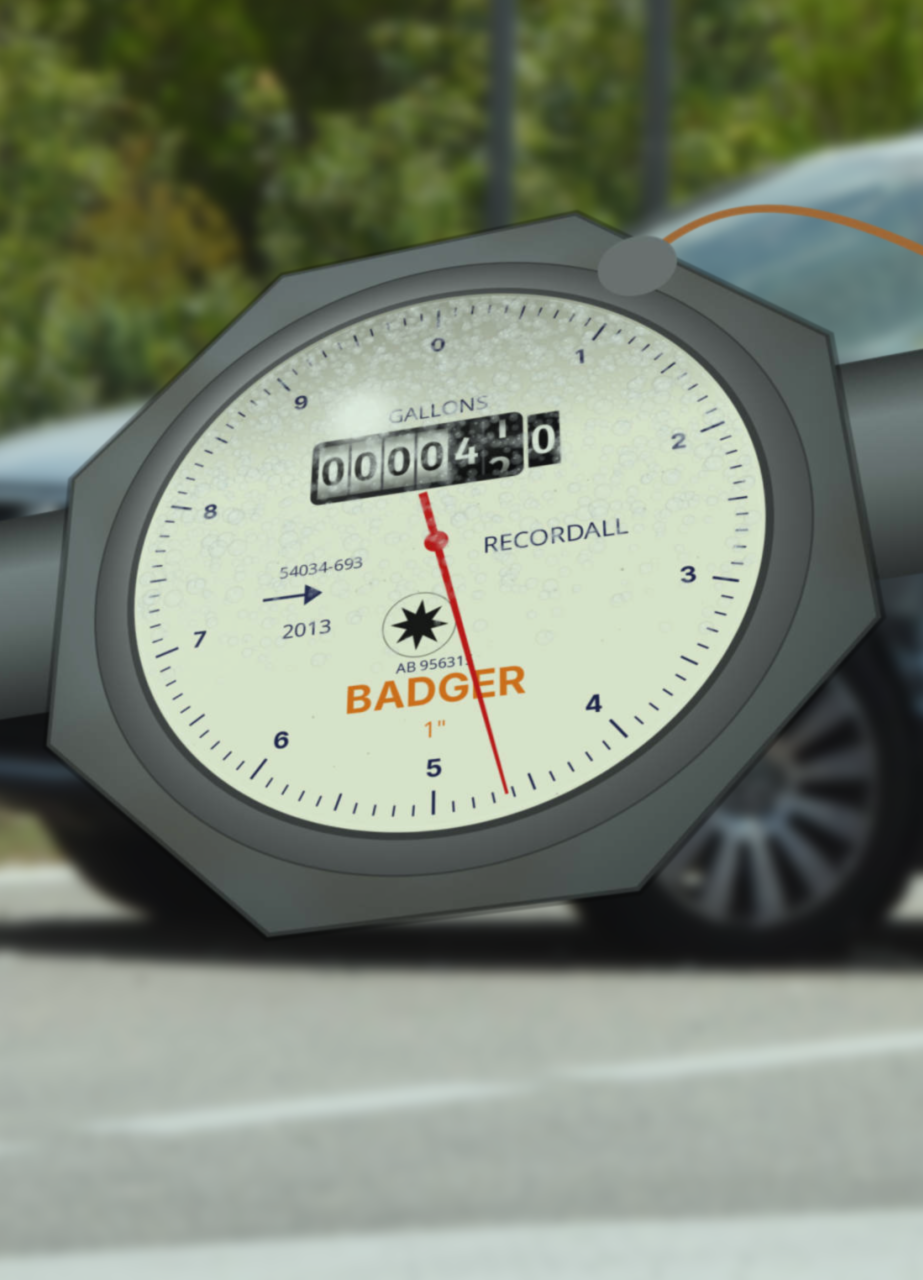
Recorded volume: 414.6
